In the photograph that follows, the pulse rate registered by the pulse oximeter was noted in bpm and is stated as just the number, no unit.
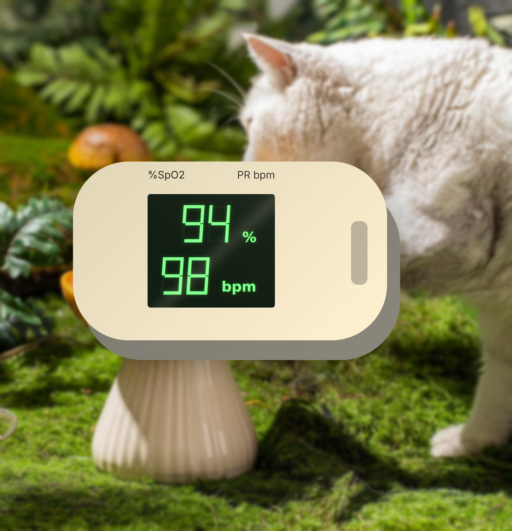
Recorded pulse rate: 98
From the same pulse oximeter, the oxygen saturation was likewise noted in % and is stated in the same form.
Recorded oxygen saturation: 94
